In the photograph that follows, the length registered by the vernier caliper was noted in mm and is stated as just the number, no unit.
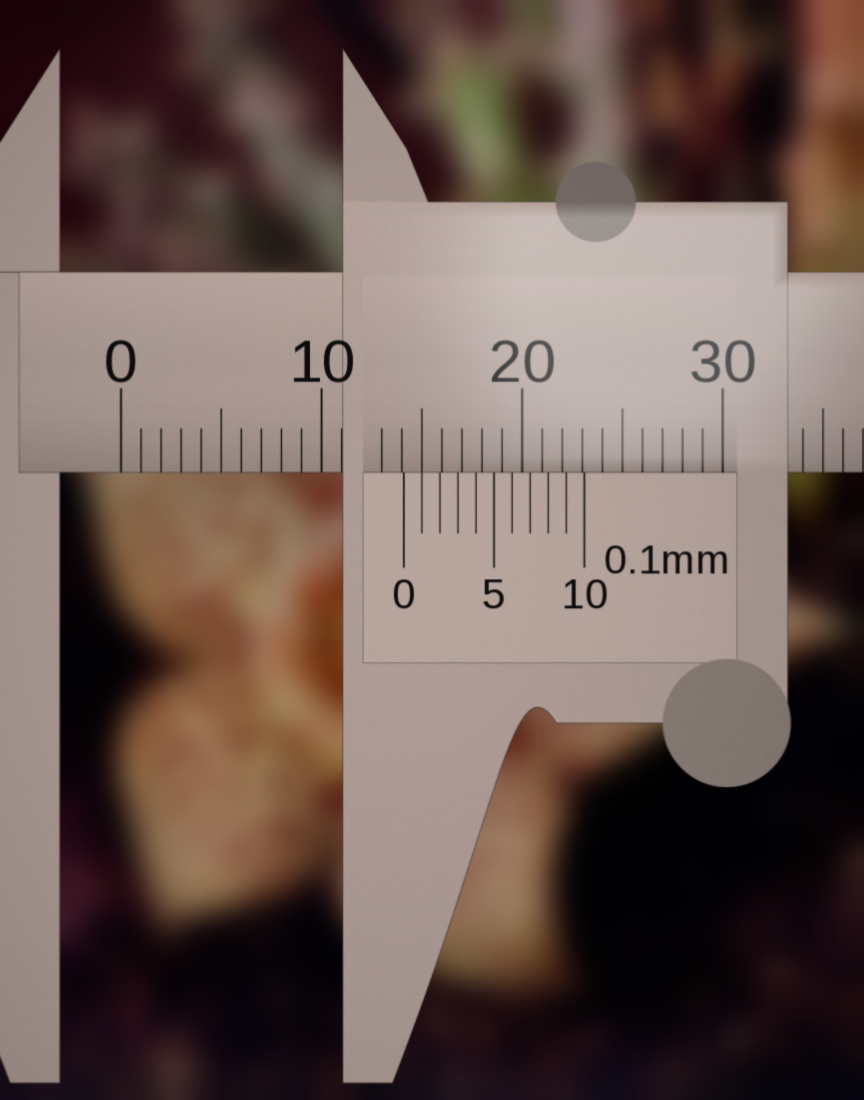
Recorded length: 14.1
